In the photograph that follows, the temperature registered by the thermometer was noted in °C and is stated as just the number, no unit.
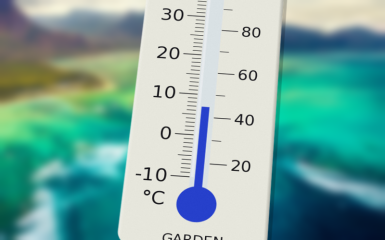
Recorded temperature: 7
